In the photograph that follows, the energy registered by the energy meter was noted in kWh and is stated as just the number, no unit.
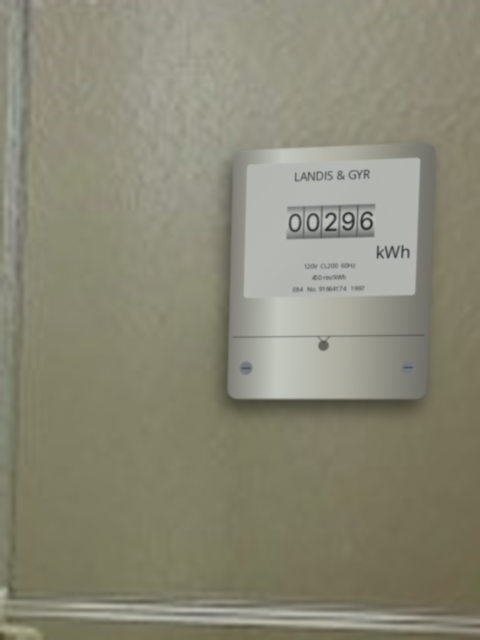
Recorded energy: 296
